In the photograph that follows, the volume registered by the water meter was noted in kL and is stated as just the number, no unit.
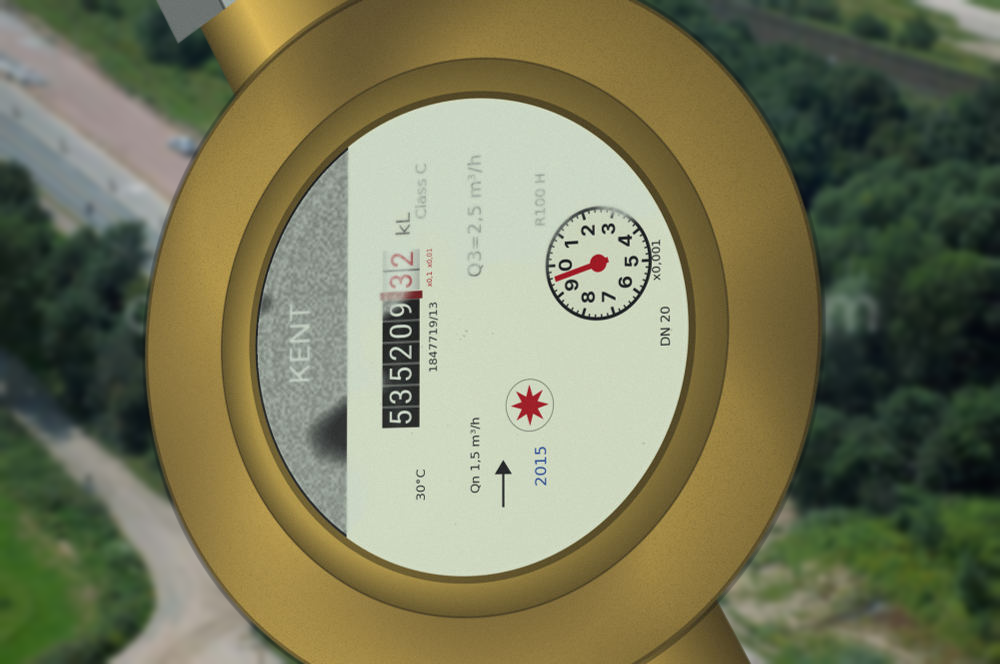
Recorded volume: 535209.319
